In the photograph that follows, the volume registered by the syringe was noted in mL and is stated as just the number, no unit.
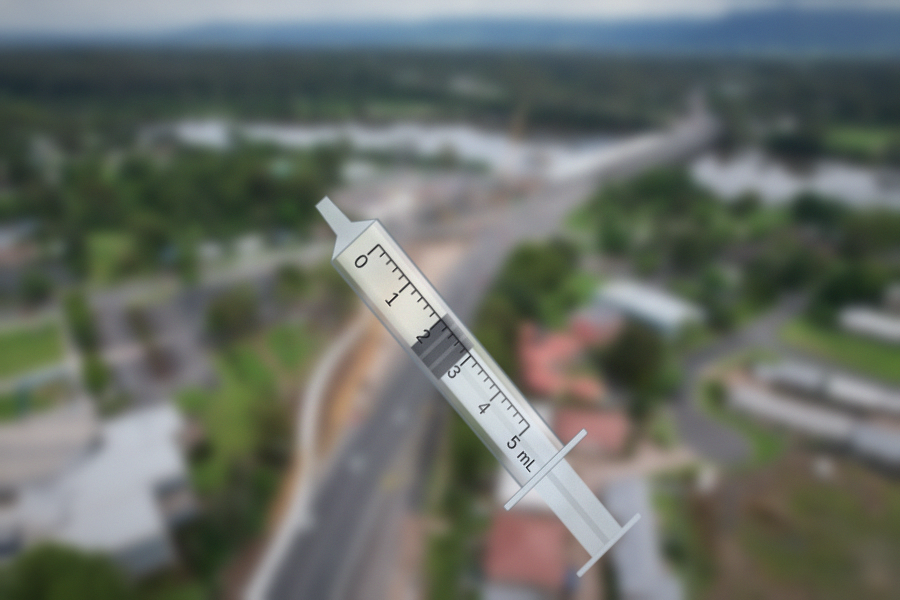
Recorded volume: 2
